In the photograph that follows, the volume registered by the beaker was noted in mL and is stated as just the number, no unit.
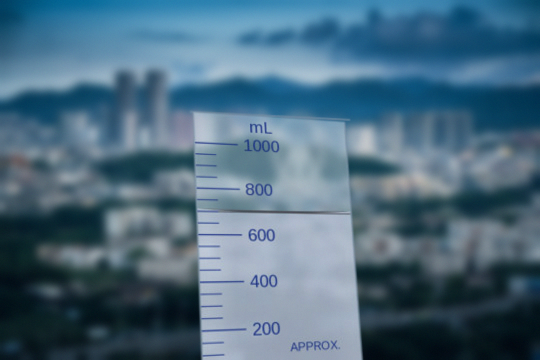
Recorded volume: 700
